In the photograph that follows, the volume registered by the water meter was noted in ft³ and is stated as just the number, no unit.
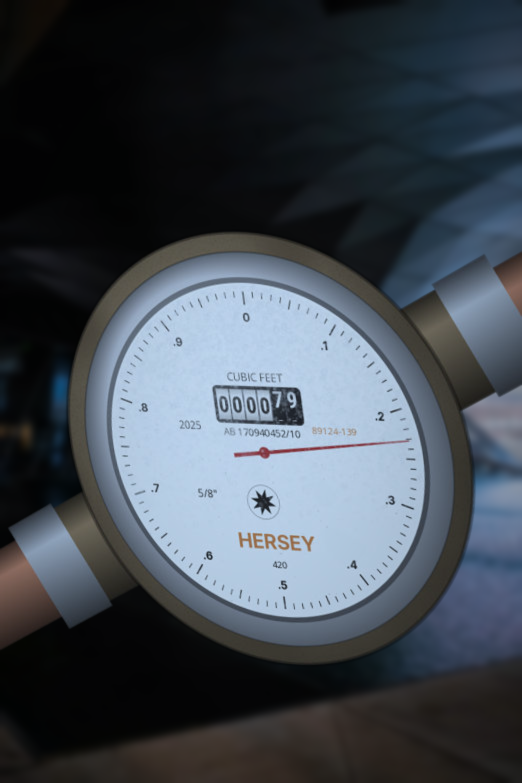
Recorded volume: 79.23
